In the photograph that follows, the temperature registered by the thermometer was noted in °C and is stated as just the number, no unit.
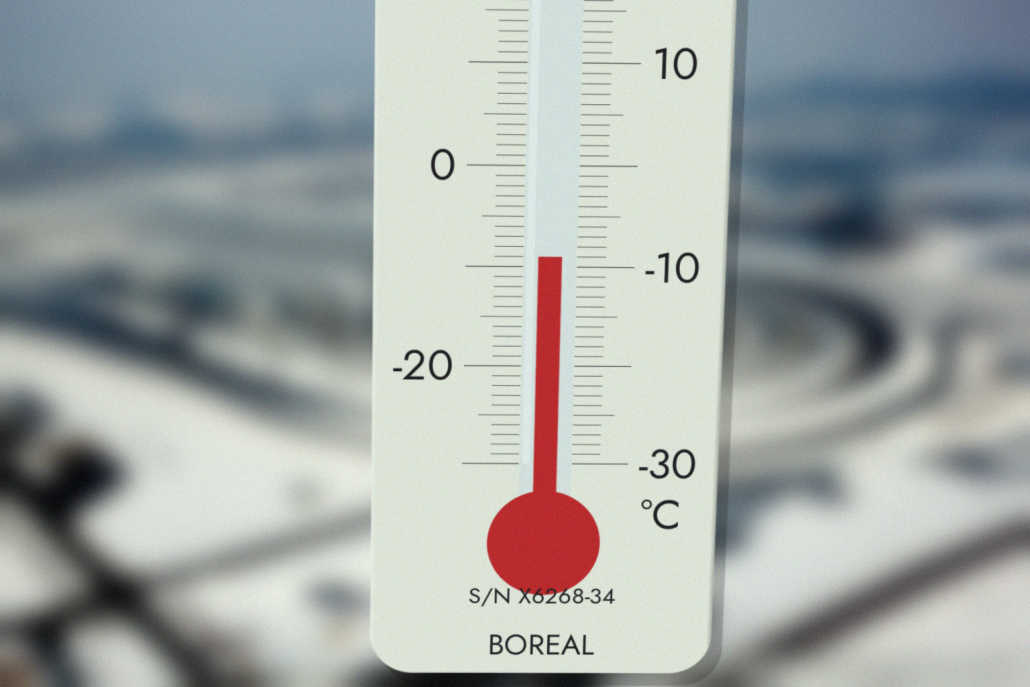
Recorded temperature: -9
